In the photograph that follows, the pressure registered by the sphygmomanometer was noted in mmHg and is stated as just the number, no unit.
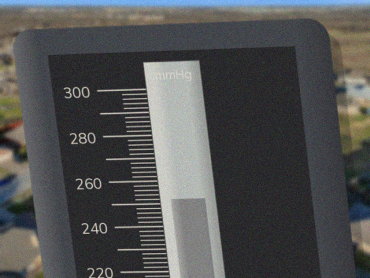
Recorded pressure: 252
